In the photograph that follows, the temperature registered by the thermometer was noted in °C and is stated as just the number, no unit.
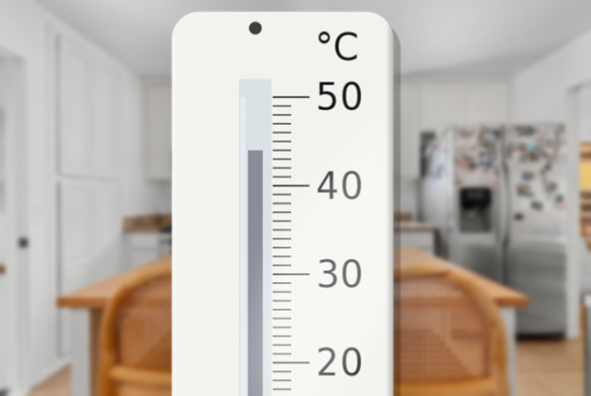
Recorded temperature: 44
